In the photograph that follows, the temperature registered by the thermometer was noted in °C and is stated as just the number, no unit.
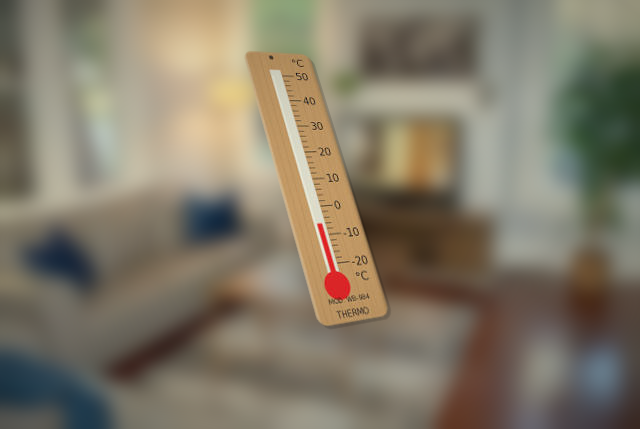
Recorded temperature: -6
